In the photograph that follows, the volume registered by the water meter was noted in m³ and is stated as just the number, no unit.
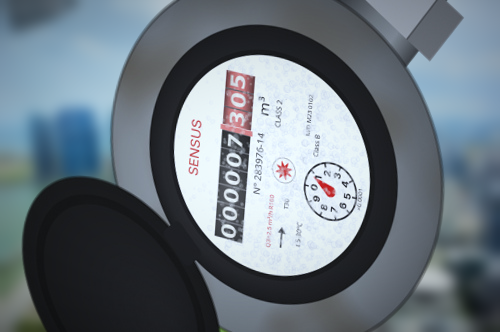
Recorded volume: 7.3050
